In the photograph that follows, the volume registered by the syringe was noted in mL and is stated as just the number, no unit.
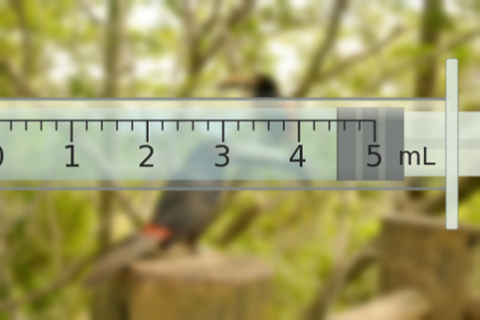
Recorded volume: 4.5
